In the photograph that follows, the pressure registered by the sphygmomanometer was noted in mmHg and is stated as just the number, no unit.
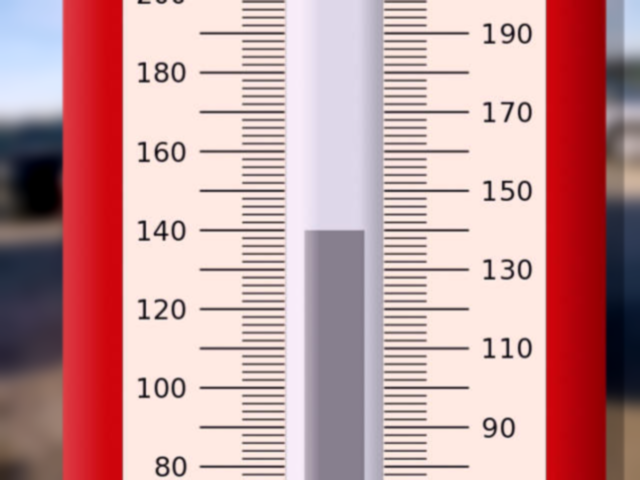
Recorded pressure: 140
